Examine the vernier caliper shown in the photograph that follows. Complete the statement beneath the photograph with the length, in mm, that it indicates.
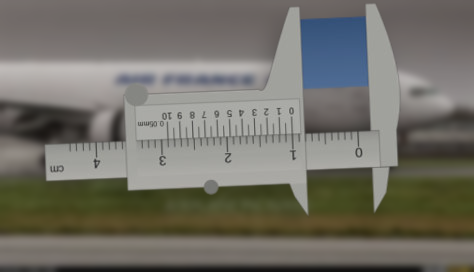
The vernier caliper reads 10.0 mm
